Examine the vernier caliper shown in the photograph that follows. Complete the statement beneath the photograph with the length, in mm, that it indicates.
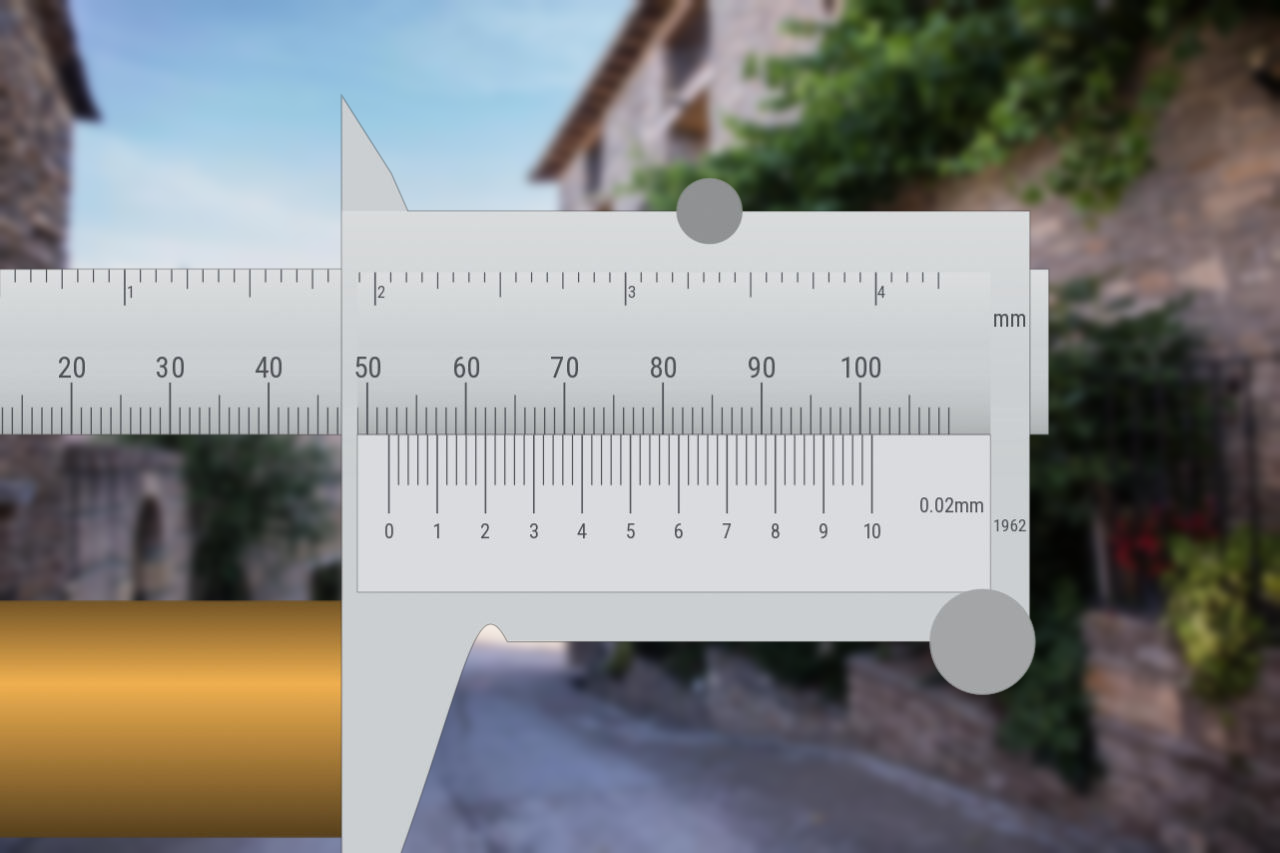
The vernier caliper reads 52.2 mm
